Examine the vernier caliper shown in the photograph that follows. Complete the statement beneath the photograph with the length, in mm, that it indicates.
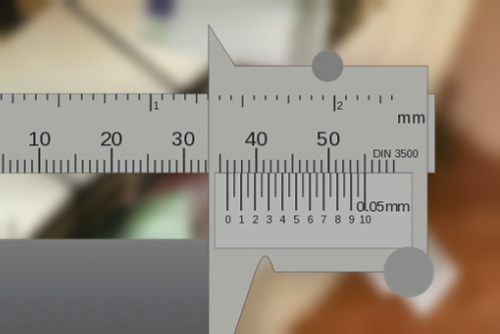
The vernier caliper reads 36.0 mm
